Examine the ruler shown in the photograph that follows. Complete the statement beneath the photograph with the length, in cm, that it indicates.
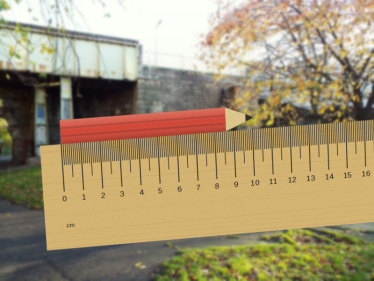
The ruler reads 10 cm
